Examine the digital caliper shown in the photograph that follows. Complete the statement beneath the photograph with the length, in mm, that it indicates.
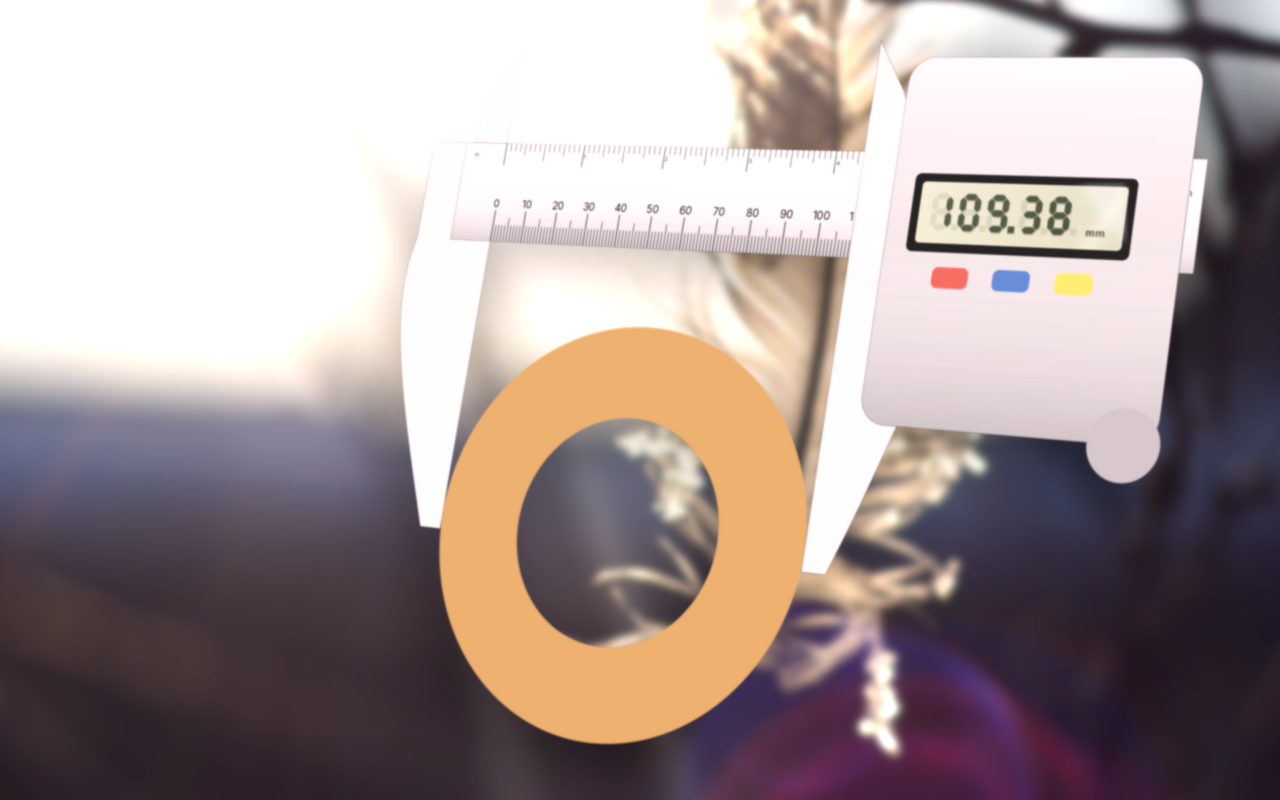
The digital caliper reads 109.38 mm
